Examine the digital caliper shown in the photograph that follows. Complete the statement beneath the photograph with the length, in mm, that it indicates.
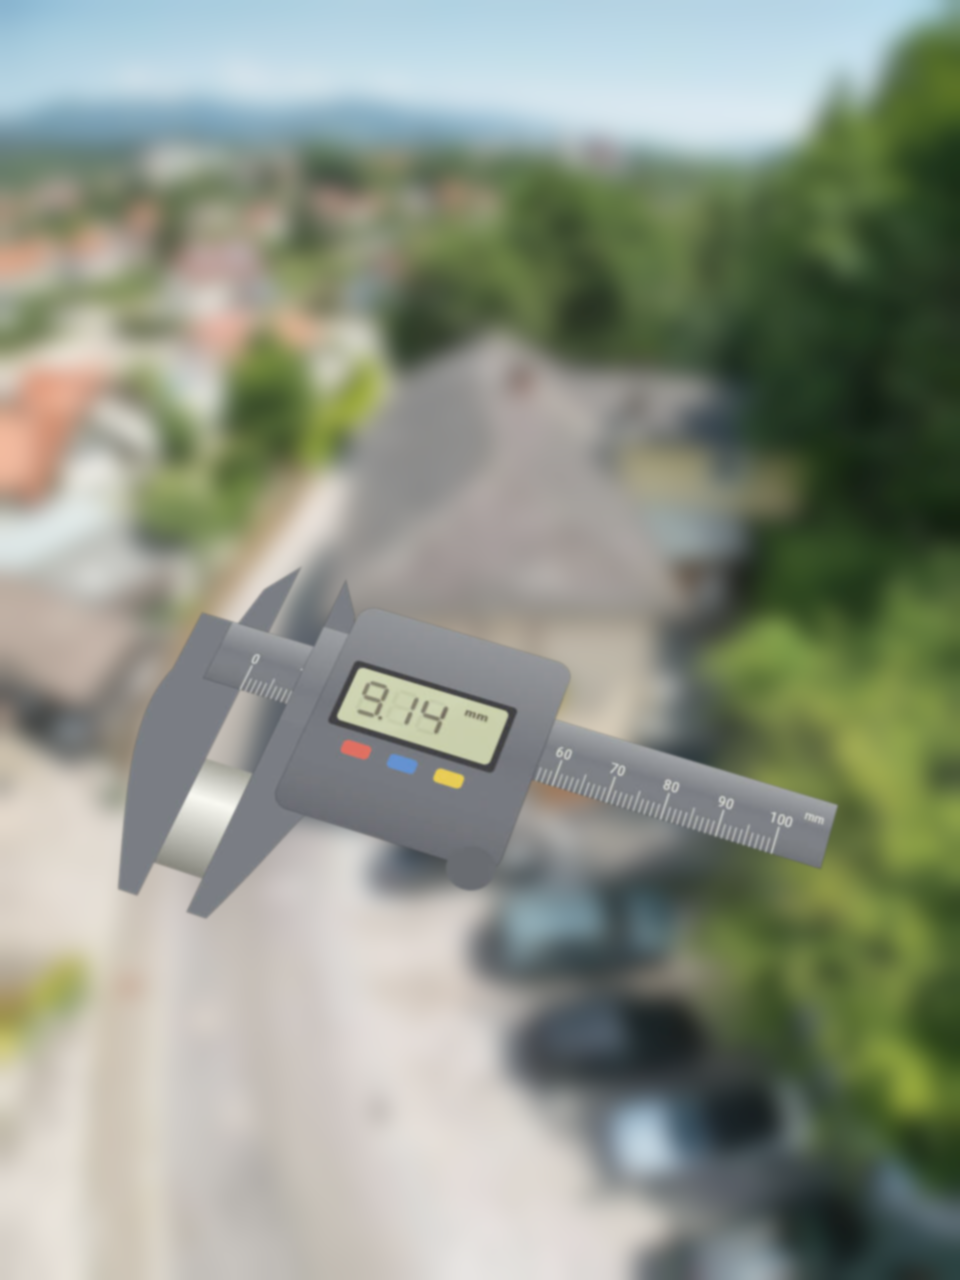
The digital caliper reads 9.14 mm
